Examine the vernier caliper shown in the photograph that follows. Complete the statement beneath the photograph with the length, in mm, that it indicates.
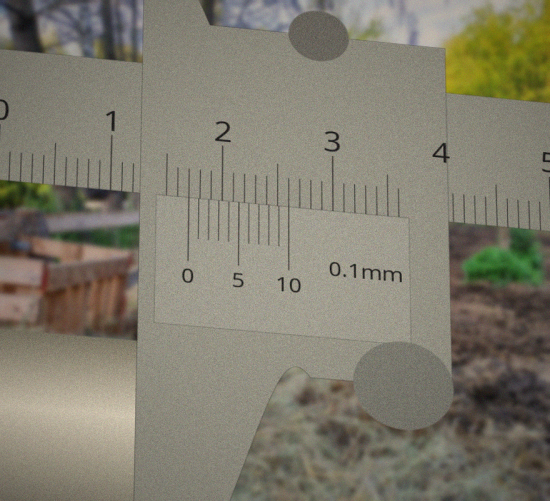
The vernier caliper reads 17.0 mm
